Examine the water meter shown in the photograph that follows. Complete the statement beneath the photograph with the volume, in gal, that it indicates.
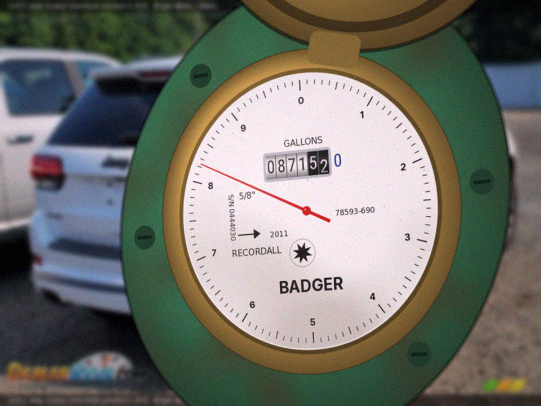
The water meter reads 871518.2 gal
